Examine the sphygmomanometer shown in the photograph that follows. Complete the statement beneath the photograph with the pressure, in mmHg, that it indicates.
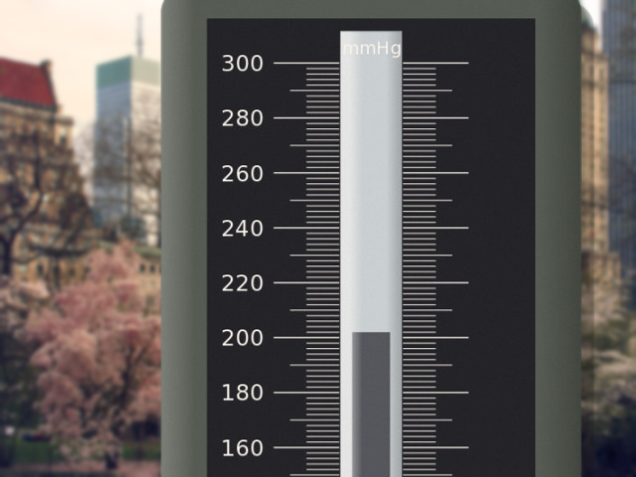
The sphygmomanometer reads 202 mmHg
